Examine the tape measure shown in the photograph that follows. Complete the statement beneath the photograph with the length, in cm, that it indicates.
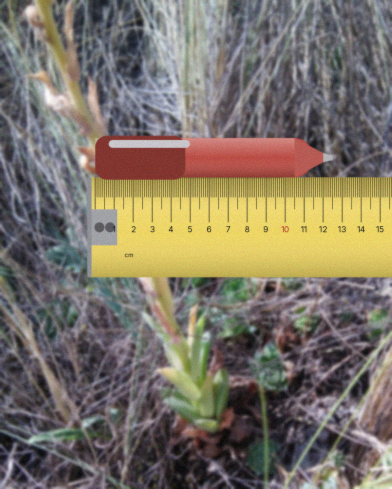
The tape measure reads 12.5 cm
